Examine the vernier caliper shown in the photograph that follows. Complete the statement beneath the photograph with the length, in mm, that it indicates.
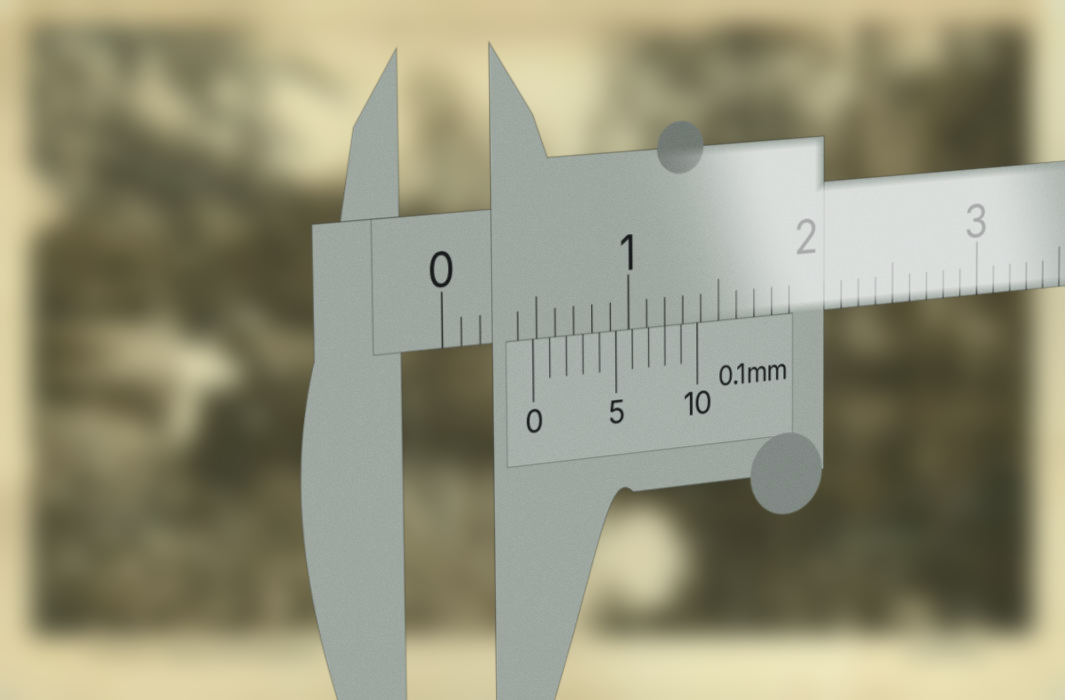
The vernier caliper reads 4.8 mm
